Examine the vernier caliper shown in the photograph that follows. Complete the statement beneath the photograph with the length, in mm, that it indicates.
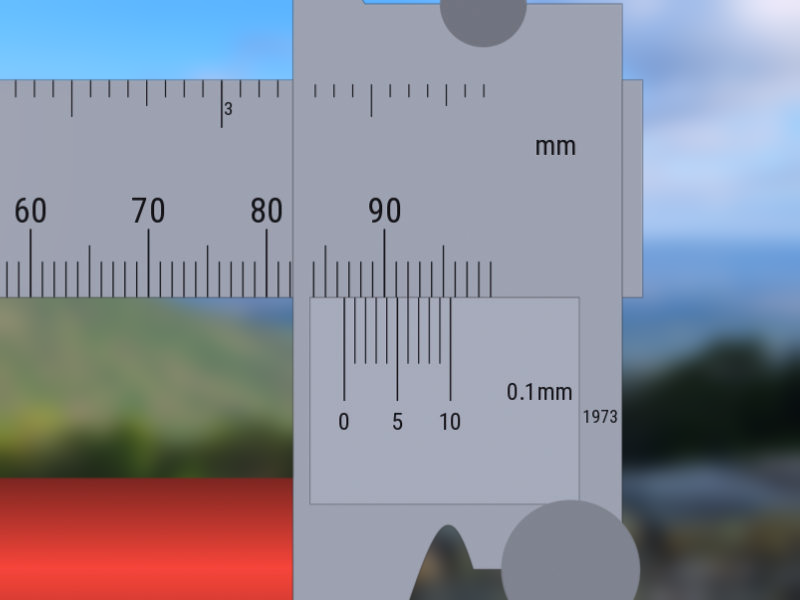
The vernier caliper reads 86.6 mm
